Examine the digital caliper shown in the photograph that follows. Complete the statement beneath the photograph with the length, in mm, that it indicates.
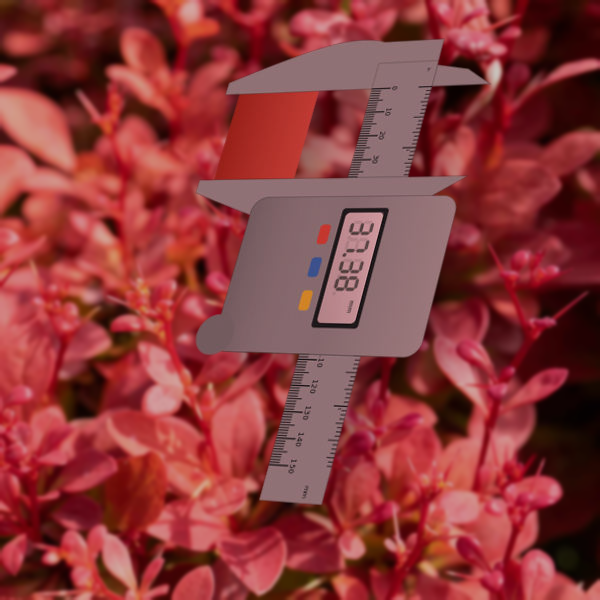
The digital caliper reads 37.38 mm
